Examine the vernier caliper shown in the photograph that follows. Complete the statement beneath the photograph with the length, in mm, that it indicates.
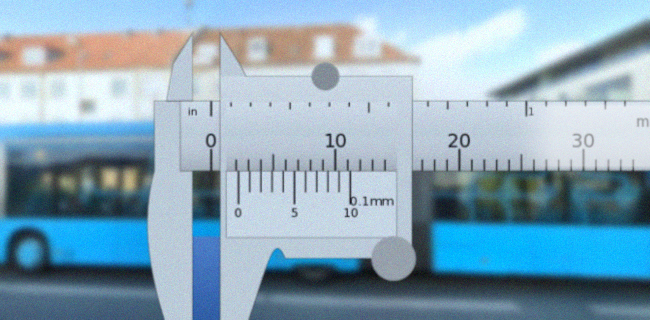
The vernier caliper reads 2.2 mm
